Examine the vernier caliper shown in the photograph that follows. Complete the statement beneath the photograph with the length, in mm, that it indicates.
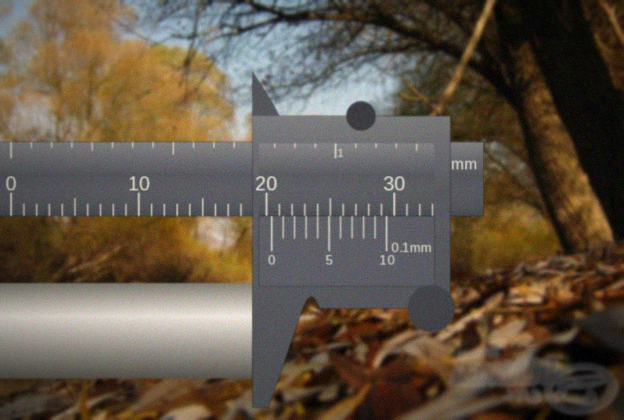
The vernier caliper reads 20.4 mm
